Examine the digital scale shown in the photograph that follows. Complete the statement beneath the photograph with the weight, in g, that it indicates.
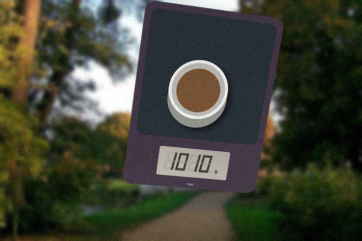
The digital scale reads 1010 g
